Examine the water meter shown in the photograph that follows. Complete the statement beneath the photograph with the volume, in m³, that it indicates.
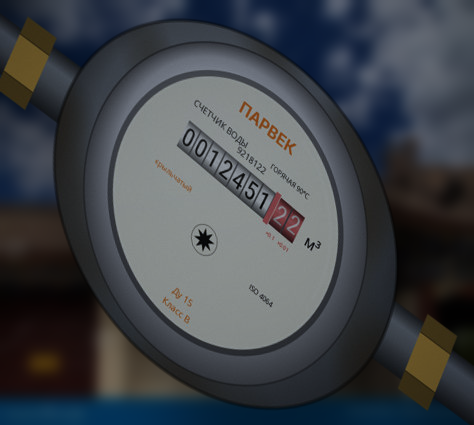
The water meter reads 12451.22 m³
